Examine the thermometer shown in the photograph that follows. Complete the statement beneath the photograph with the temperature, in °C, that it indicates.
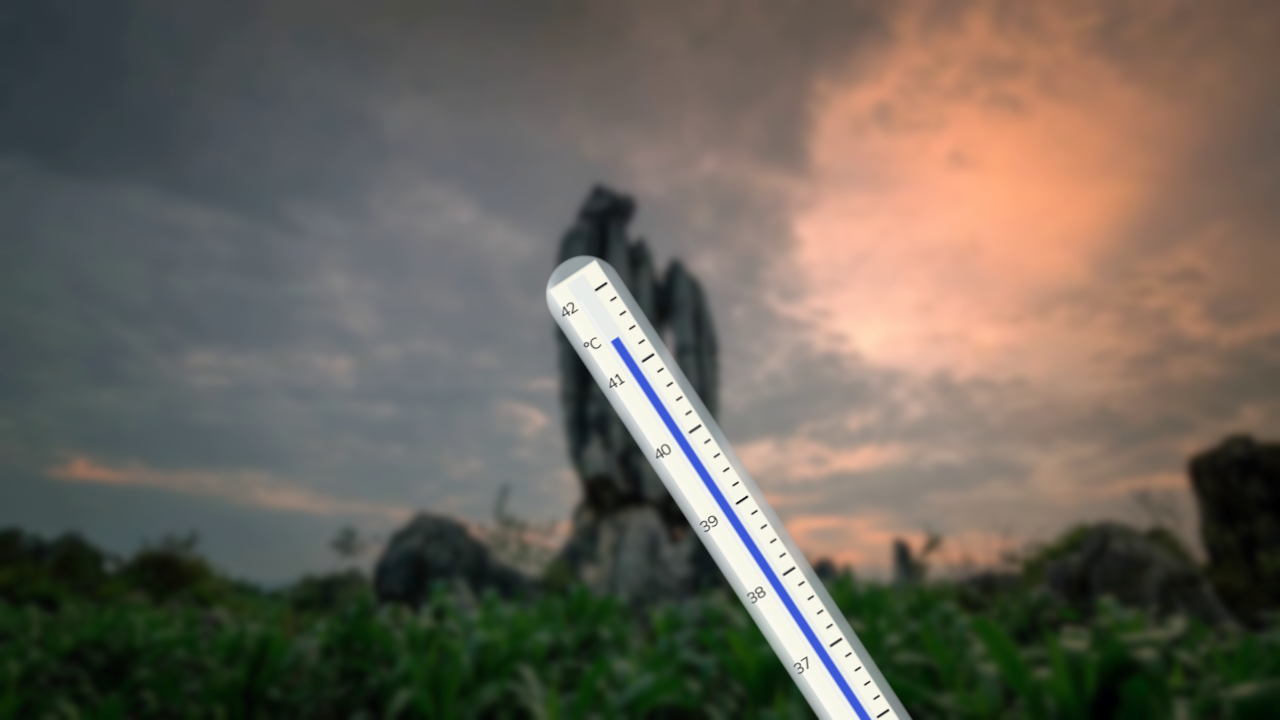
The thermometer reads 41.4 °C
